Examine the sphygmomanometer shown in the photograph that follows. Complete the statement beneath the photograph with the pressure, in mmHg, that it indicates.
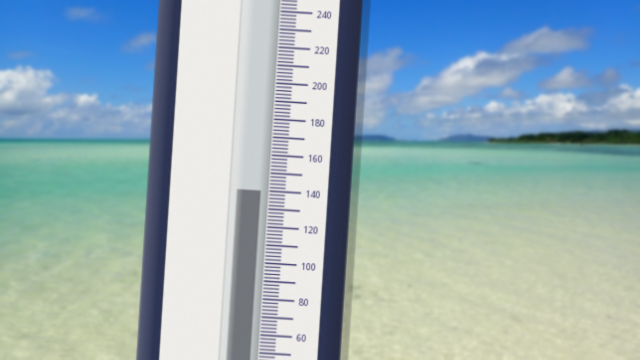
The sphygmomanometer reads 140 mmHg
